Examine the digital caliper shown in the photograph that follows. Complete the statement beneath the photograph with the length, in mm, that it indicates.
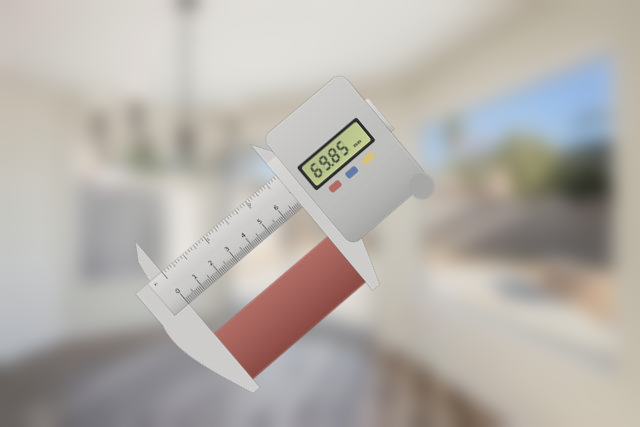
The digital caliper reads 69.85 mm
